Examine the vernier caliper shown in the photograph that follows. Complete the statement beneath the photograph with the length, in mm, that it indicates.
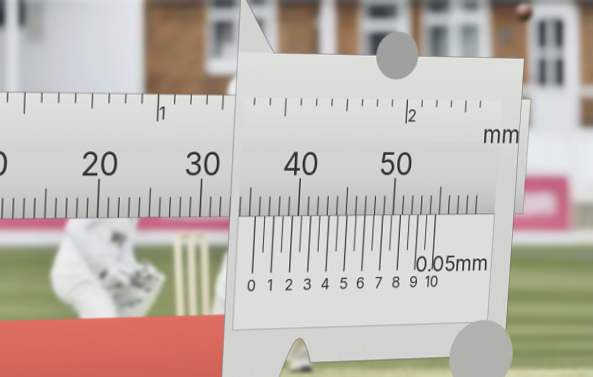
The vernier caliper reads 35.6 mm
